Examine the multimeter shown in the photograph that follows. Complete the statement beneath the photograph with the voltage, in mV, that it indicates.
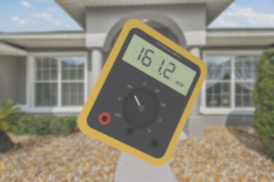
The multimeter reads 161.2 mV
